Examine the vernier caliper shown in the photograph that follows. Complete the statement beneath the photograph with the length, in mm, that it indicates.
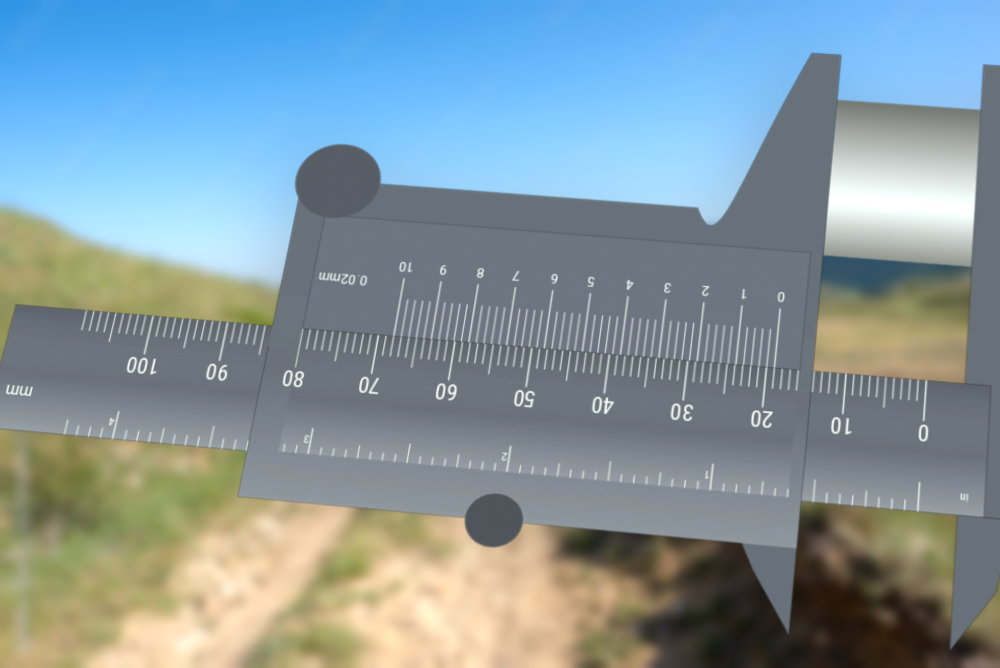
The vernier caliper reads 19.0 mm
